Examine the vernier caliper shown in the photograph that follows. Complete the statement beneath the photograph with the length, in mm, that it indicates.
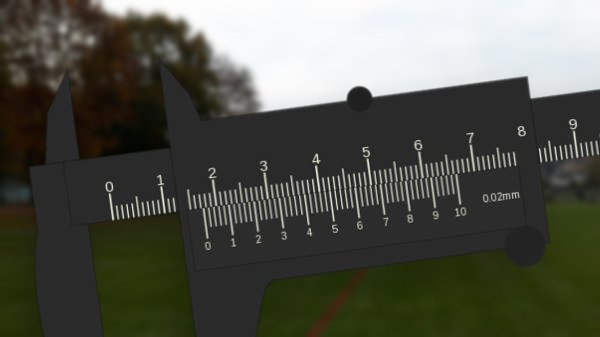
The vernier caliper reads 17.5 mm
